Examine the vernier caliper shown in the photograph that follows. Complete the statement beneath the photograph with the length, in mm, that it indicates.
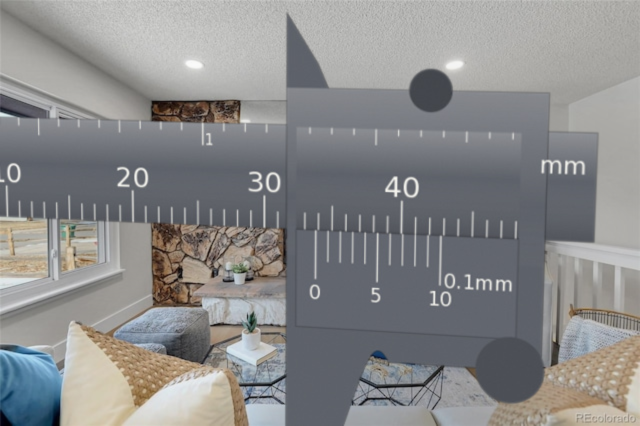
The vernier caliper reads 33.8 mm
